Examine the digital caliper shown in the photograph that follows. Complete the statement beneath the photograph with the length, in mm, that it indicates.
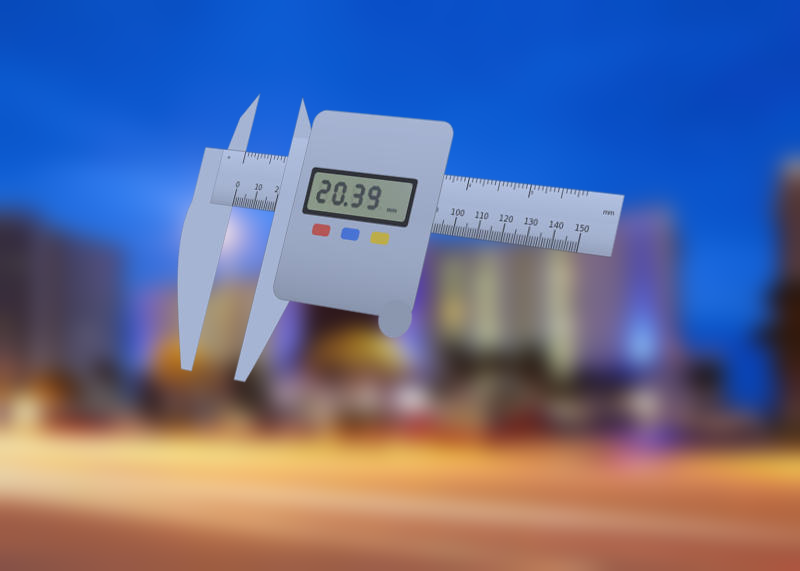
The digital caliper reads 20.39 mm
